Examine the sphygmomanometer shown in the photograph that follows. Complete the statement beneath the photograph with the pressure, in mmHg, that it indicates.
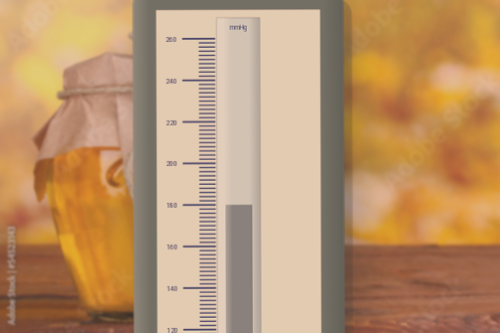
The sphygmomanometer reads 180 mmHg
